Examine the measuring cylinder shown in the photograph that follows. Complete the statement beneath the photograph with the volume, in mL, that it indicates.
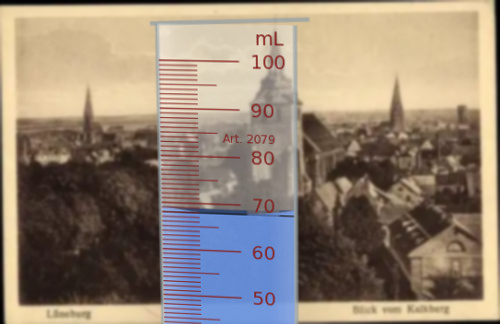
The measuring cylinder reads 68 mL
